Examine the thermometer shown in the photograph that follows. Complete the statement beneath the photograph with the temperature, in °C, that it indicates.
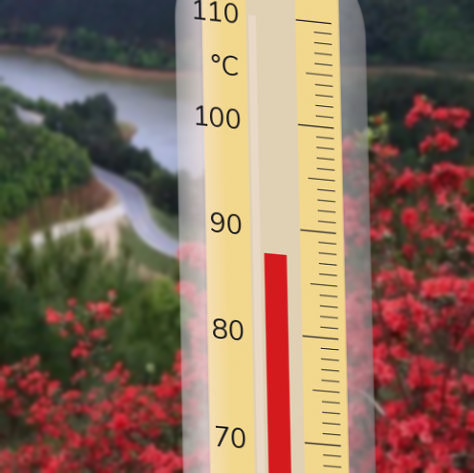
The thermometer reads 87.5 °C
